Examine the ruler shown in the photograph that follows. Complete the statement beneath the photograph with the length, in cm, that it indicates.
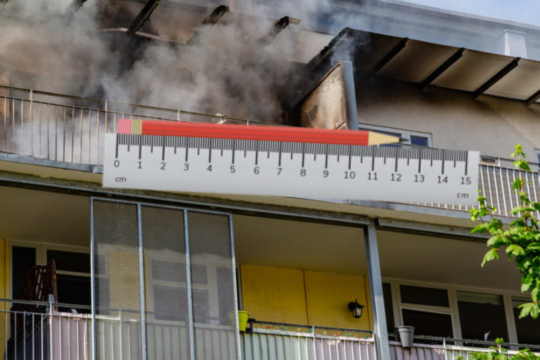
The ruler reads 12.5 cm
